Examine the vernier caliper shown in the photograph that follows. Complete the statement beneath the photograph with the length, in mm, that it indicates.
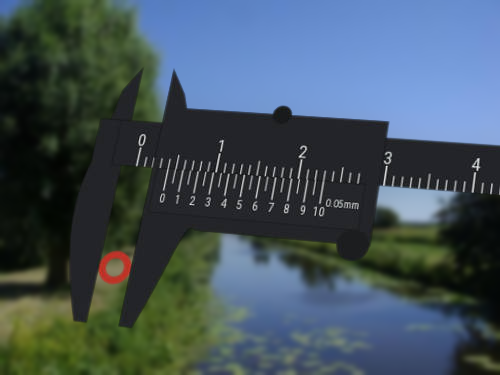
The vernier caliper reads 4.0 mm
